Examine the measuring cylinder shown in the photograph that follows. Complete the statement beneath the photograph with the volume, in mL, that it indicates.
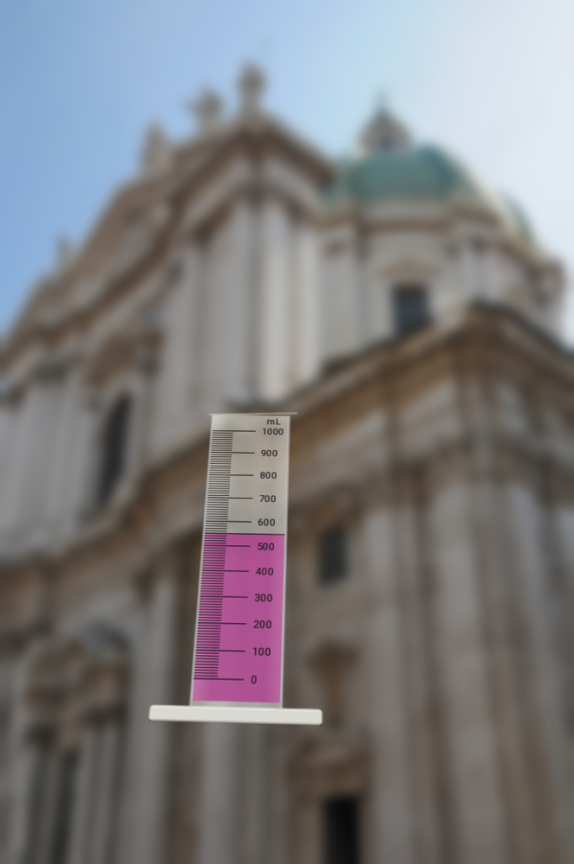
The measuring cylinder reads 550 mL
